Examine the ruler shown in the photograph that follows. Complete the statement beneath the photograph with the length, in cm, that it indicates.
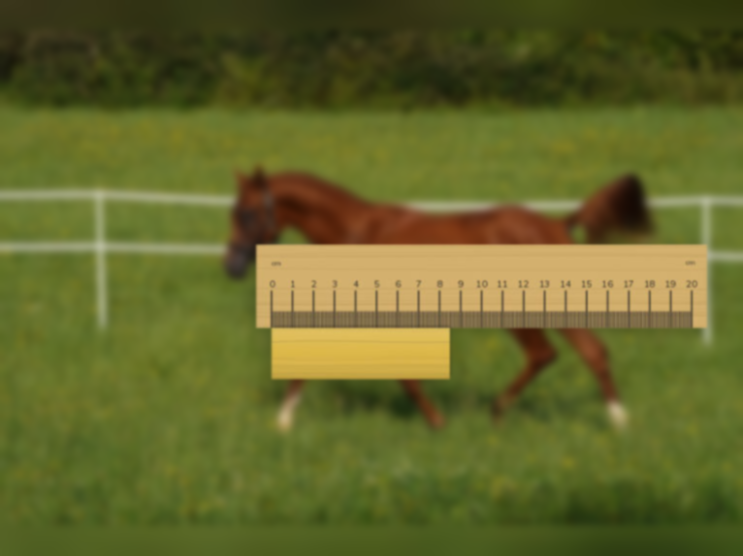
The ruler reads 8.5 cm
